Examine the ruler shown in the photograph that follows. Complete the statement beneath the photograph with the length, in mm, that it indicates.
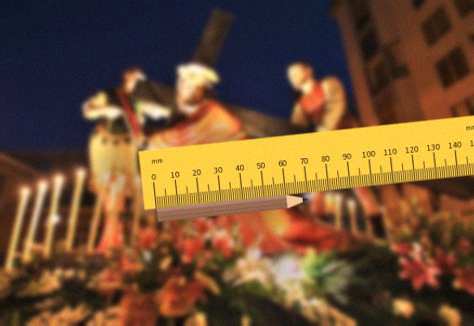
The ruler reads 70 mm
